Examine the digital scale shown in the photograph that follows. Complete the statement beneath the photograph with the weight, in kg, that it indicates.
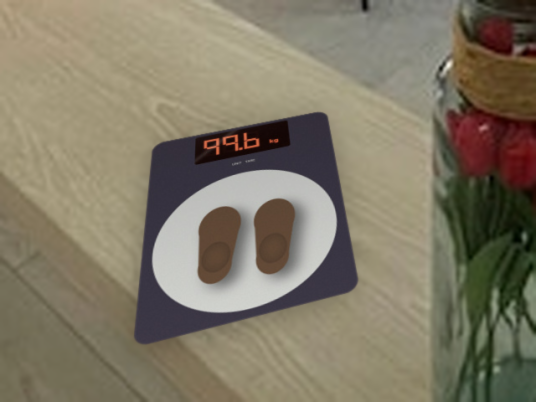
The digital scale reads 99.6 kg
